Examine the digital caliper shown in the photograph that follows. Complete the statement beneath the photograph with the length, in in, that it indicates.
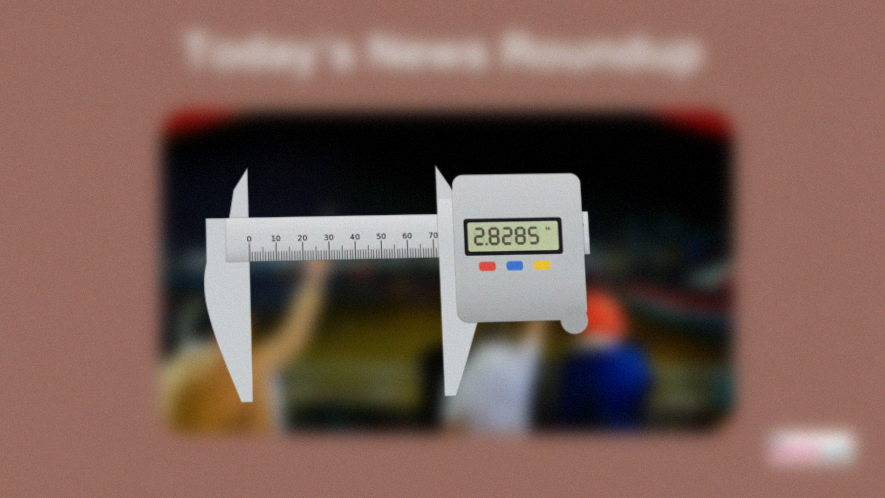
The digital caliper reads 2.8285 in
